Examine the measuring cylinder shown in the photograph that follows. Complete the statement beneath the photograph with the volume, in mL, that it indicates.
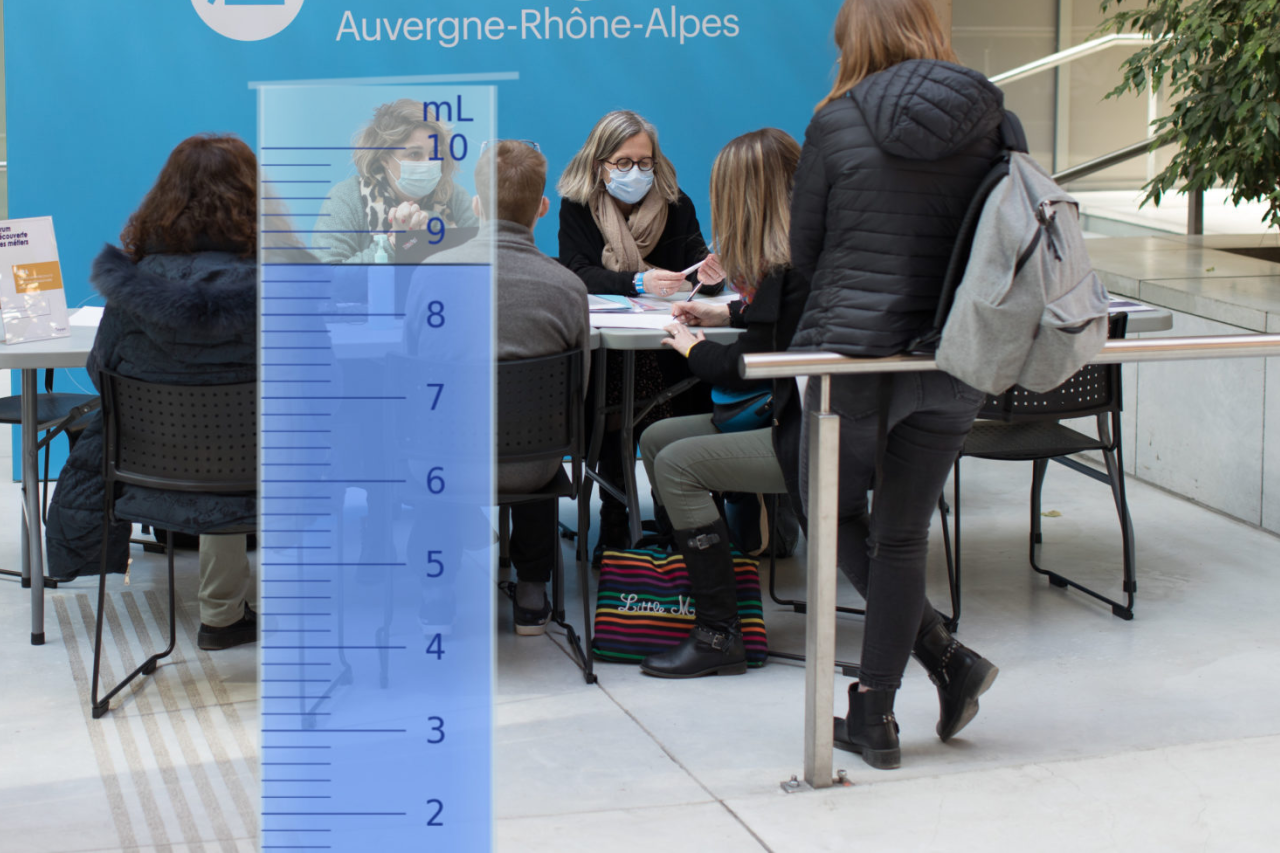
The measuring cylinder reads 8.6 mL
